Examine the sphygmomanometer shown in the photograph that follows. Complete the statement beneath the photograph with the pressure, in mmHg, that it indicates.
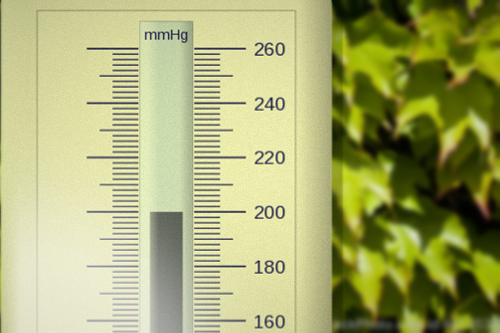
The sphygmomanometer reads 200 mmHg
